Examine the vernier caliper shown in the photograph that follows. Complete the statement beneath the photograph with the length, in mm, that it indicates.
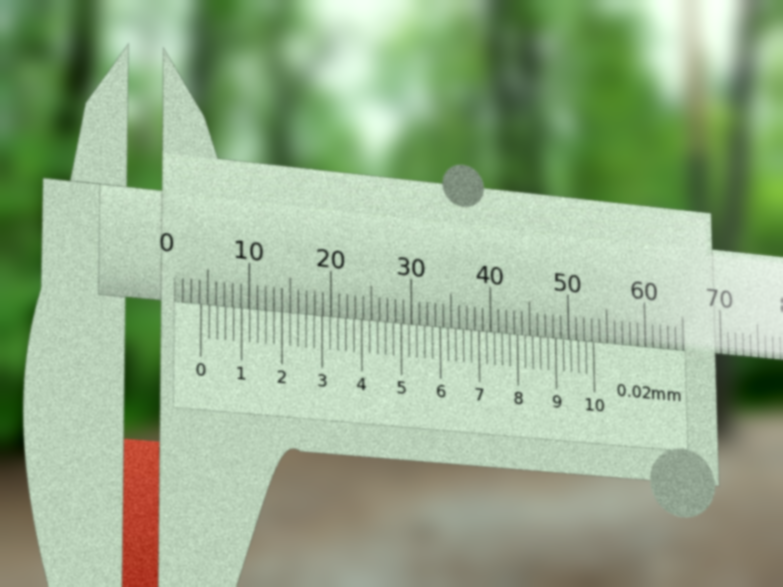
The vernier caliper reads 4.2 mm
